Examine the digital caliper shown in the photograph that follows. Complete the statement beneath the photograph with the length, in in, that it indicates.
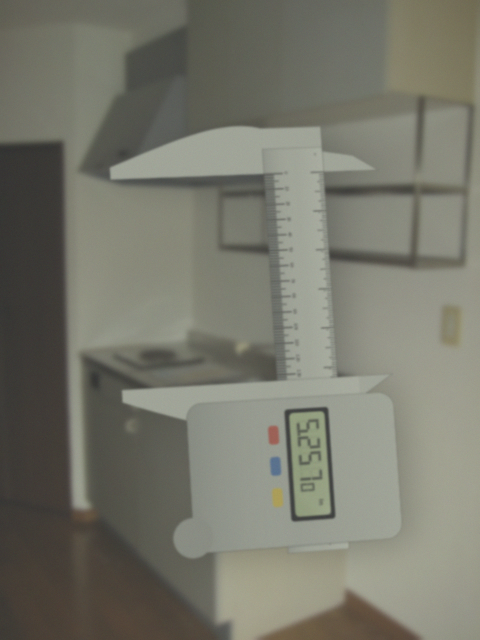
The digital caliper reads 5.2570 in
